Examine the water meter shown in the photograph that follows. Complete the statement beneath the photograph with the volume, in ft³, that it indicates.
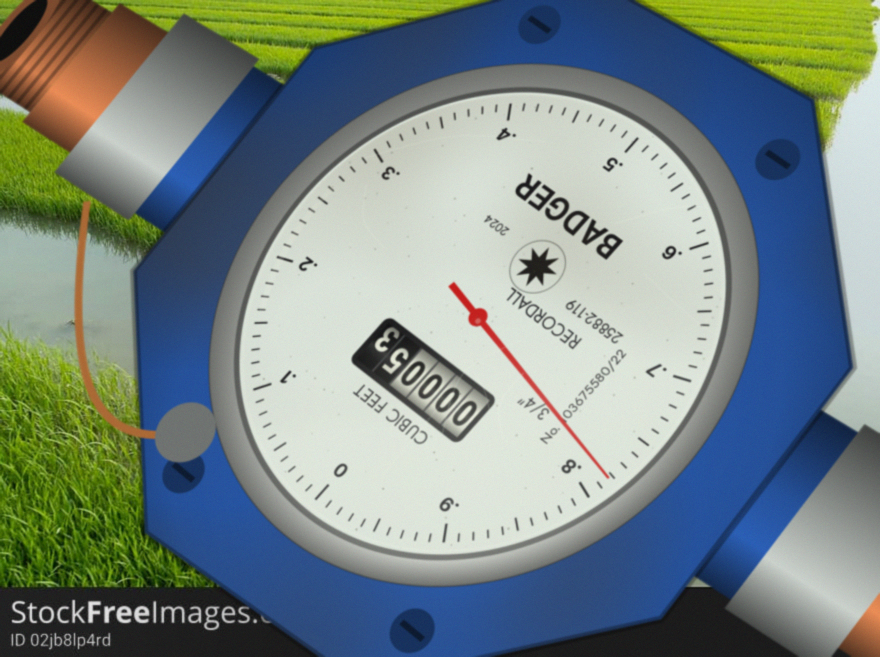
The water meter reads 52.78 ft³
